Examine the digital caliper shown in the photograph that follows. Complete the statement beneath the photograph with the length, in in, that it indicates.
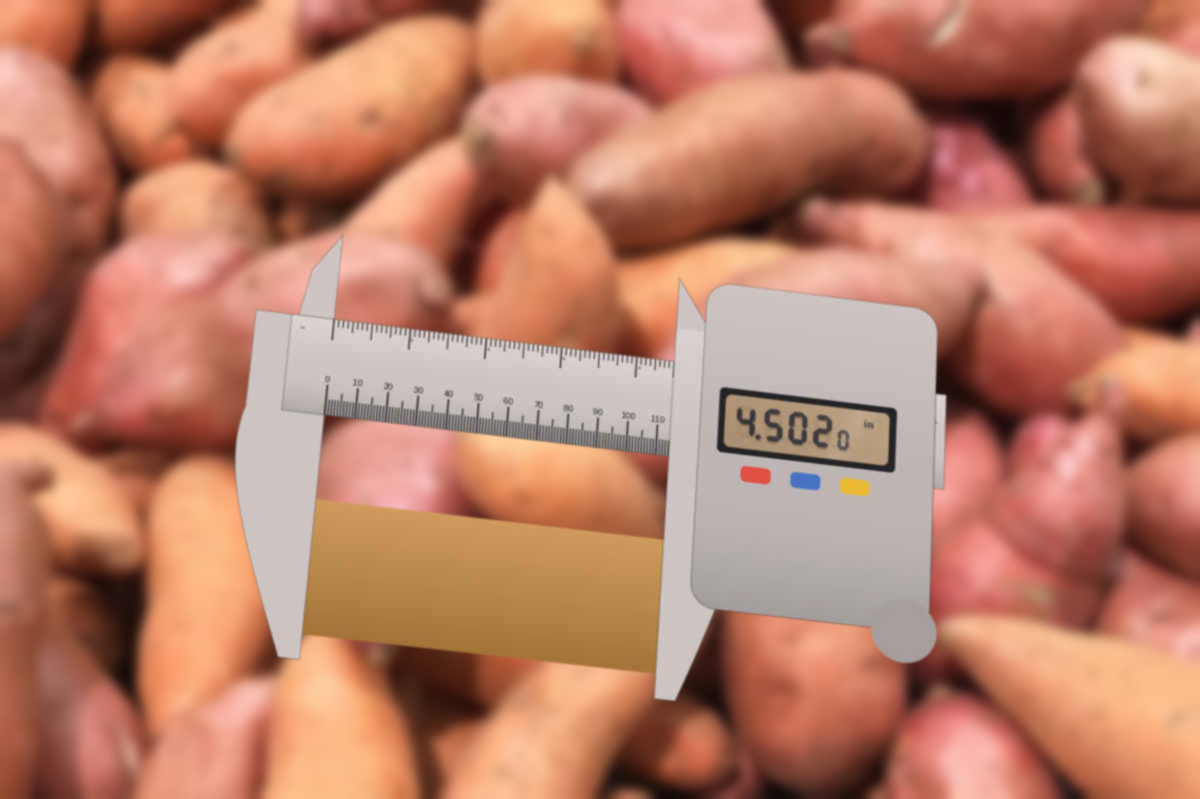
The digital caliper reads 4.5020 in
